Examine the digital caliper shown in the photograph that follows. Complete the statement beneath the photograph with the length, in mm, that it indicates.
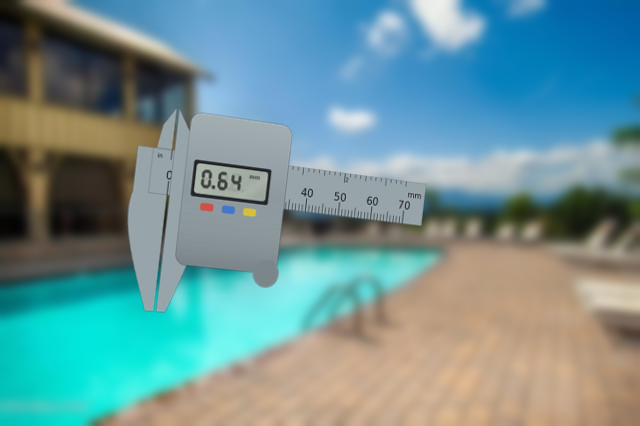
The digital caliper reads 0.64 mm
